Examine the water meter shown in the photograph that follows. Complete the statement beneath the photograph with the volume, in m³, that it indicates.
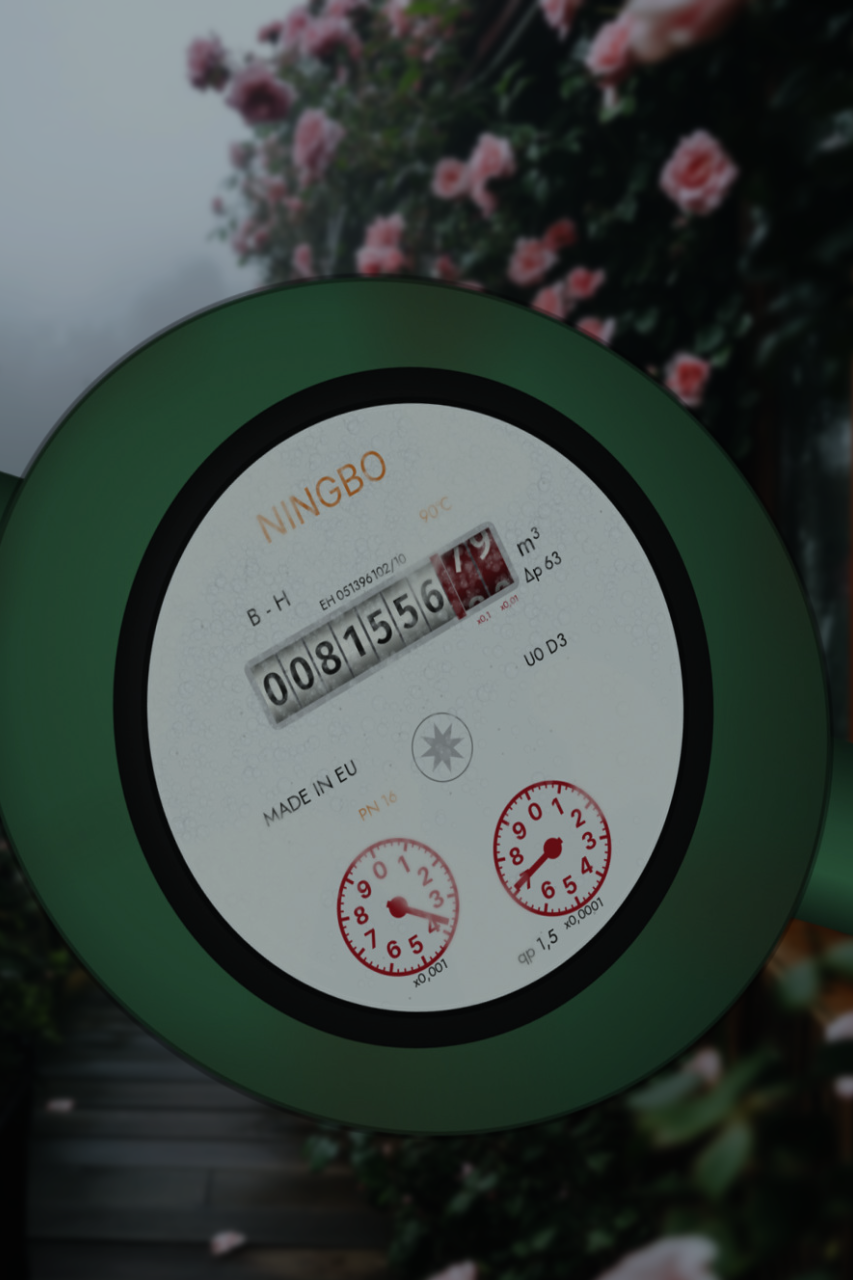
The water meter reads 81556.7937 m³
